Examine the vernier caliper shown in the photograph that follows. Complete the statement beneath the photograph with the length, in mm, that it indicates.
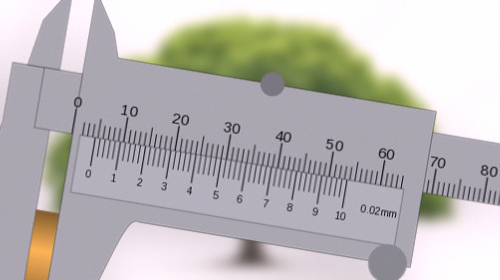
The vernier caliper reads 4.5 mm
